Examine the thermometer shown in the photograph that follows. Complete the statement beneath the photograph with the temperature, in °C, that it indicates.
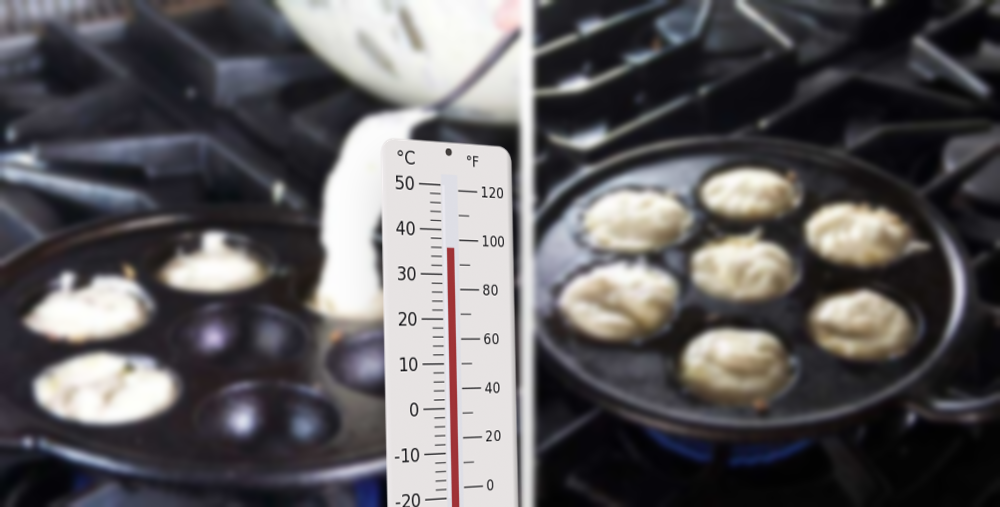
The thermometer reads 36 °C
